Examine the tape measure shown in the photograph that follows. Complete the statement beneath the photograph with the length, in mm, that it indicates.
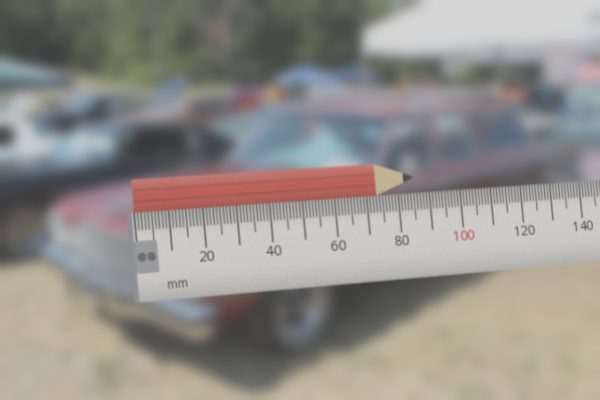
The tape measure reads 85 mm
